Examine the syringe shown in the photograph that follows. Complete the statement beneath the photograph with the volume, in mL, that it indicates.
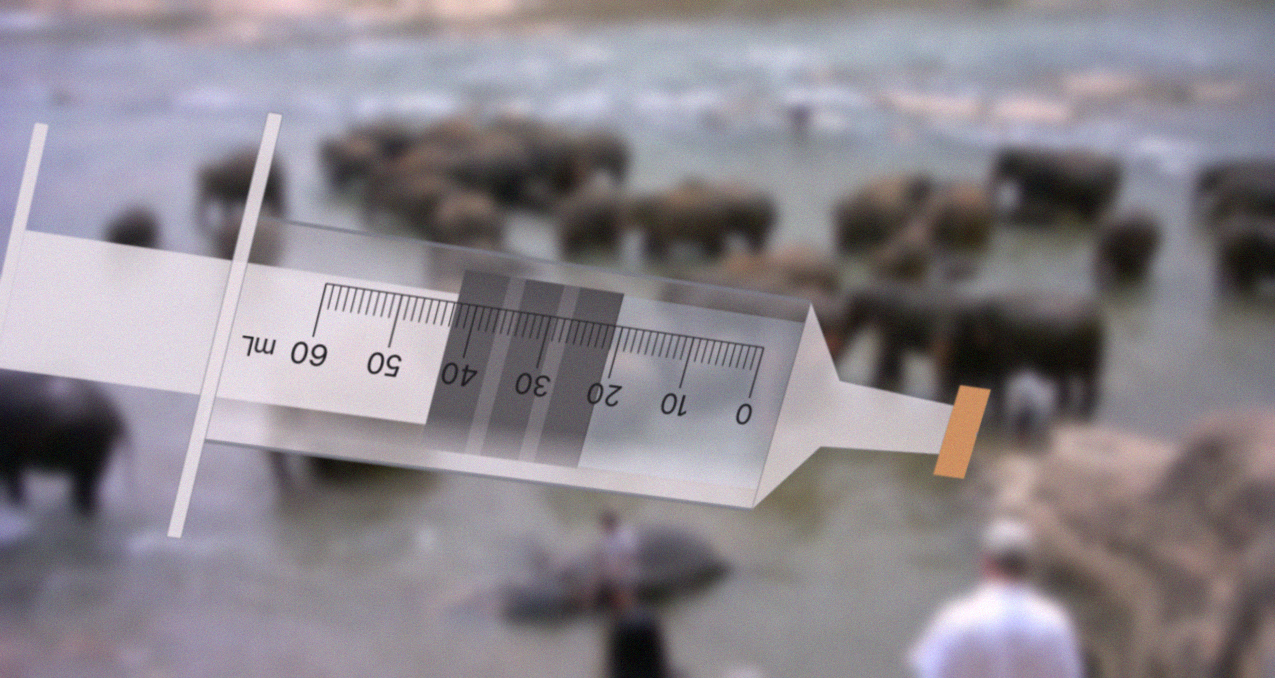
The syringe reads 21 mL
